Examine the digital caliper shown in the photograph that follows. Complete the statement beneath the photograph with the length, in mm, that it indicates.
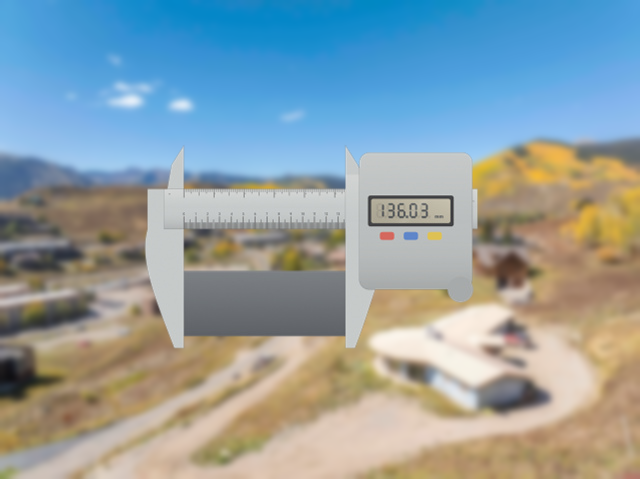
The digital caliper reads 136.03 mm
